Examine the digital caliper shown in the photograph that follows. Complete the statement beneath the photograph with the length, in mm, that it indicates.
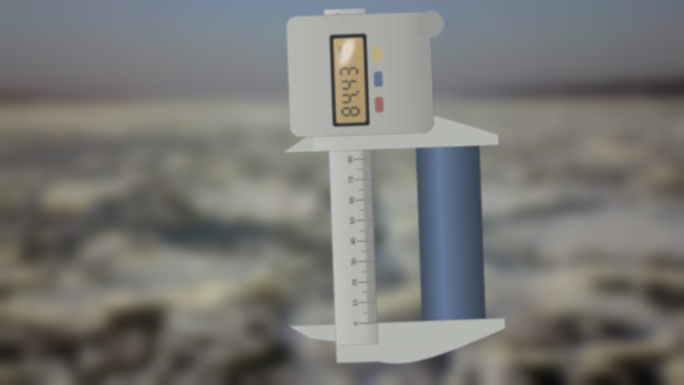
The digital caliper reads 84.43 mm
